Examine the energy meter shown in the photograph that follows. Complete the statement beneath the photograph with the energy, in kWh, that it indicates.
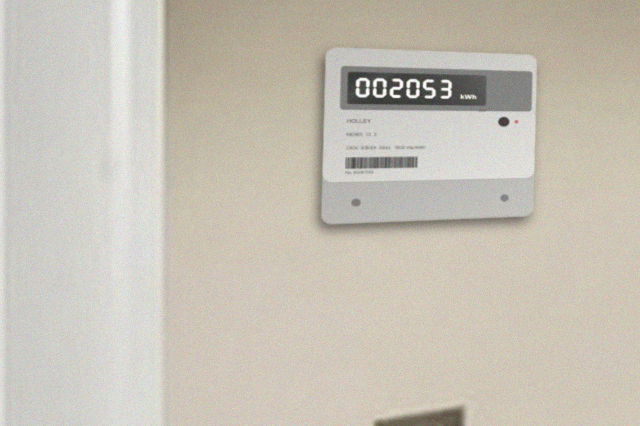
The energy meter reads 2053 kWh
